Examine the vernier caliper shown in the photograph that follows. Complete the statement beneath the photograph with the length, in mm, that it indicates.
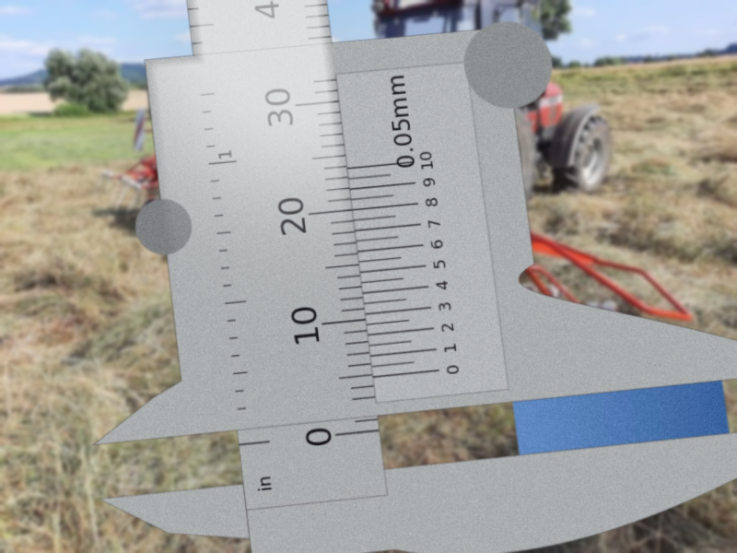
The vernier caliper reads 4.8 mm
